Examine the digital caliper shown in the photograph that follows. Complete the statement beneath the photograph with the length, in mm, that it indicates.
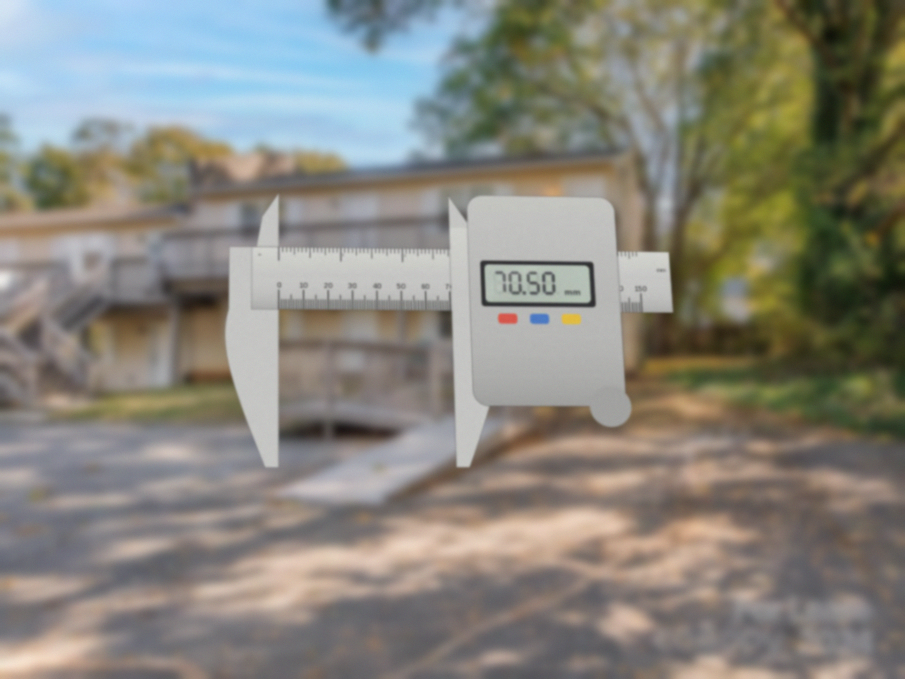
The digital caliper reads 70.50 mm
